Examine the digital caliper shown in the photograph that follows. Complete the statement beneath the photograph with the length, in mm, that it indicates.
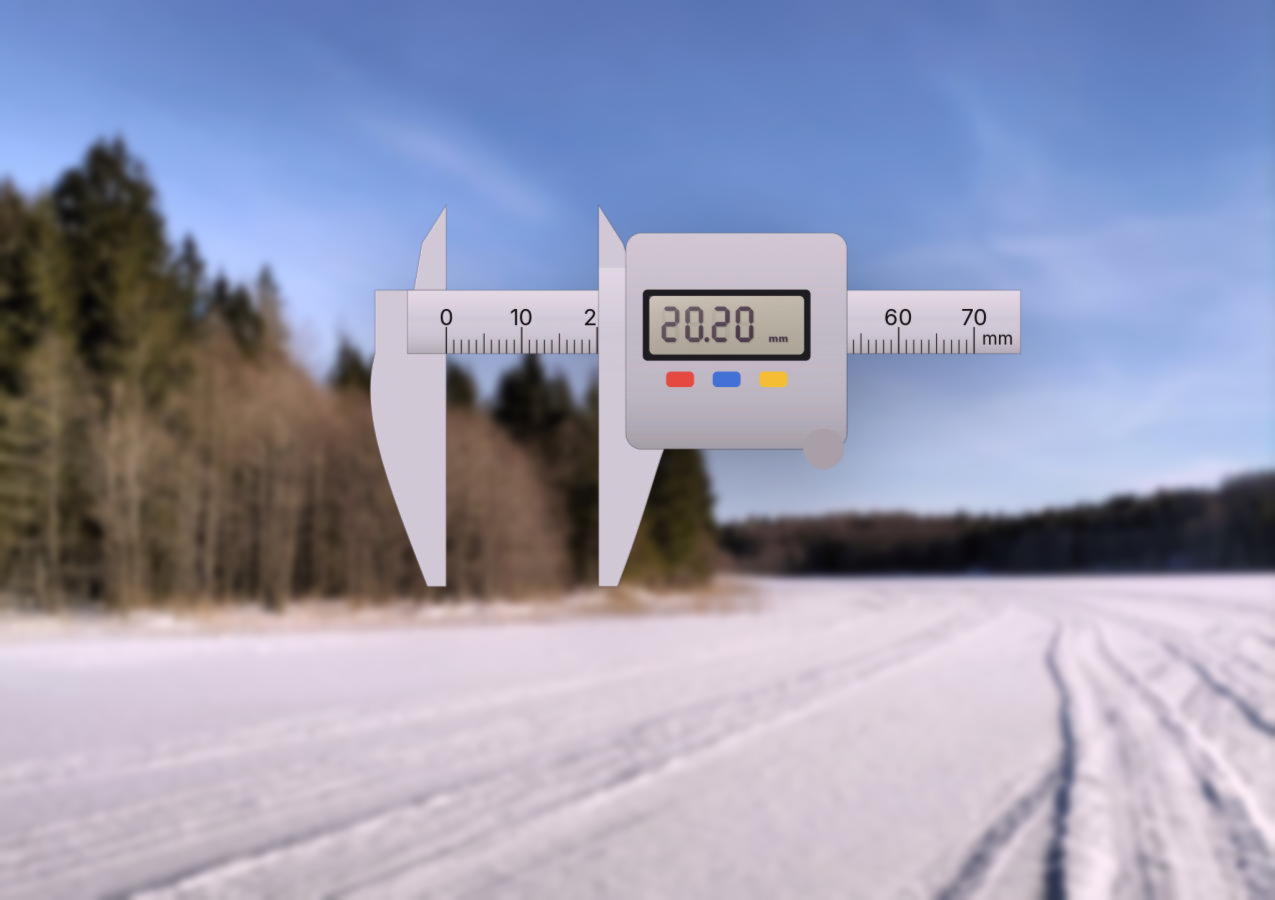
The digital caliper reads 20.20 mm
